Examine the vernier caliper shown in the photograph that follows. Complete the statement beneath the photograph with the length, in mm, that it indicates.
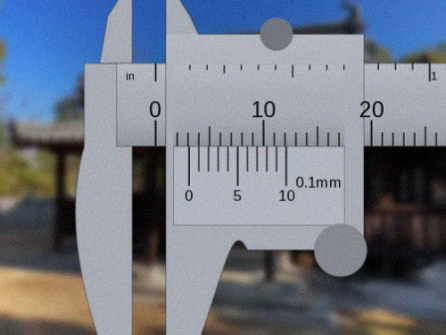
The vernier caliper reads 3.1 mm
